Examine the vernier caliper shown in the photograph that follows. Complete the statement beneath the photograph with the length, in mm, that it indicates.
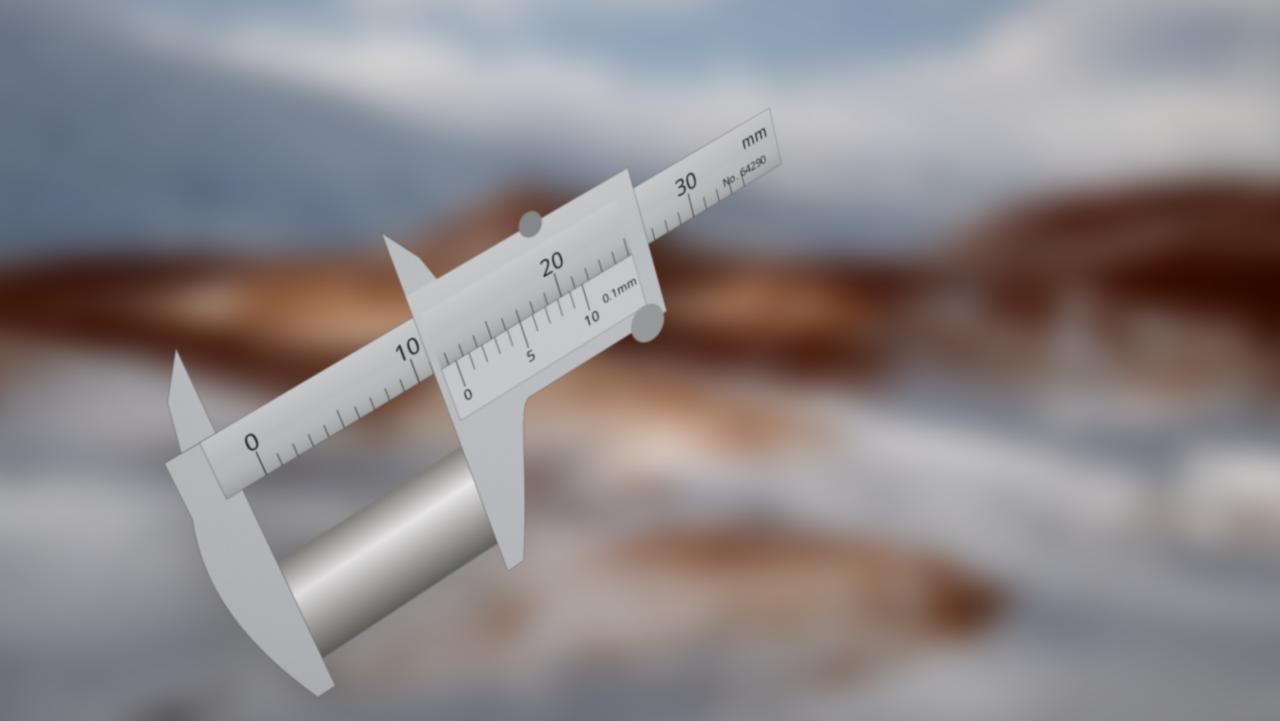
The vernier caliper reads 12.5 mm
